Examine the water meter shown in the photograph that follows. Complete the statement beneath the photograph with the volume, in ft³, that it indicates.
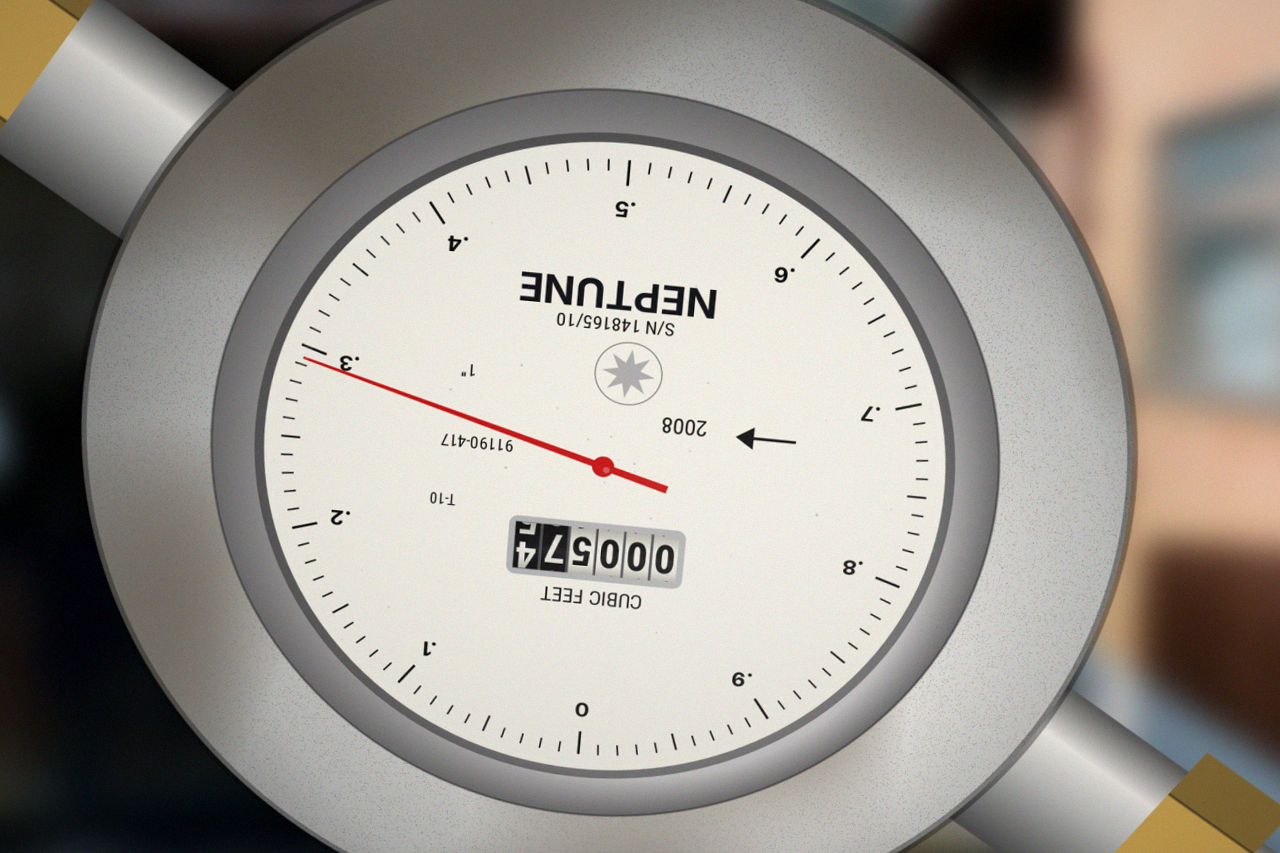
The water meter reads 574.29 ft³
